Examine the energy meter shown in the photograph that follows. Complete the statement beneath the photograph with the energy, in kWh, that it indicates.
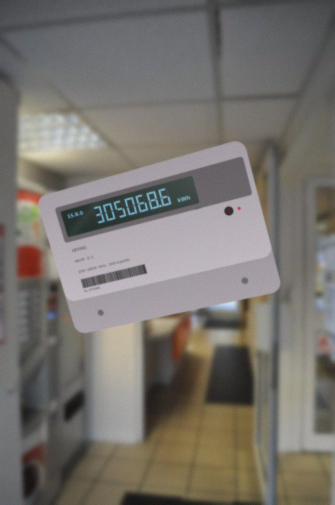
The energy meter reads 305068.6 kWh
